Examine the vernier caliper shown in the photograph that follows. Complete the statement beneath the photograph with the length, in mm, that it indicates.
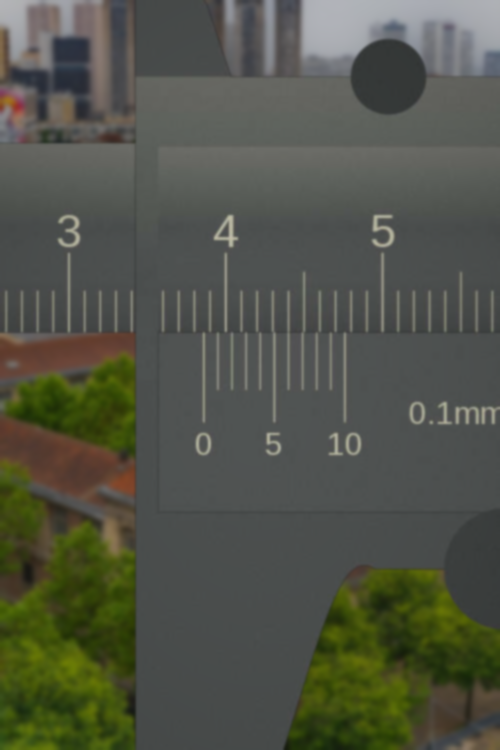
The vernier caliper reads 38.6 mm
